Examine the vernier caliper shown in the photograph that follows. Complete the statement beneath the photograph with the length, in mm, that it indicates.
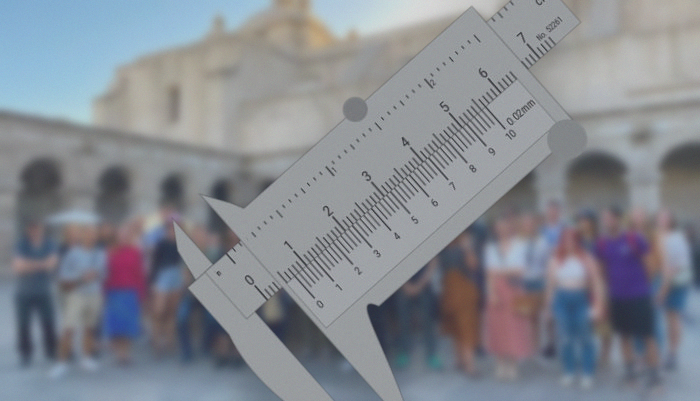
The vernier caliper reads 7.0 mm
